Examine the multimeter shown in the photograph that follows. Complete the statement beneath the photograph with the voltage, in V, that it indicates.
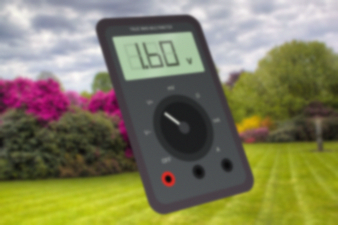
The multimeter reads 1.60 V
